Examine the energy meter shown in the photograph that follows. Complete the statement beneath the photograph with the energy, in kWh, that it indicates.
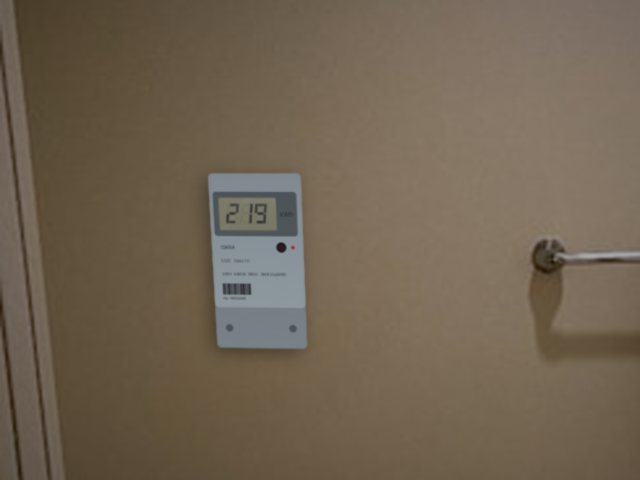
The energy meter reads 219 kWh
